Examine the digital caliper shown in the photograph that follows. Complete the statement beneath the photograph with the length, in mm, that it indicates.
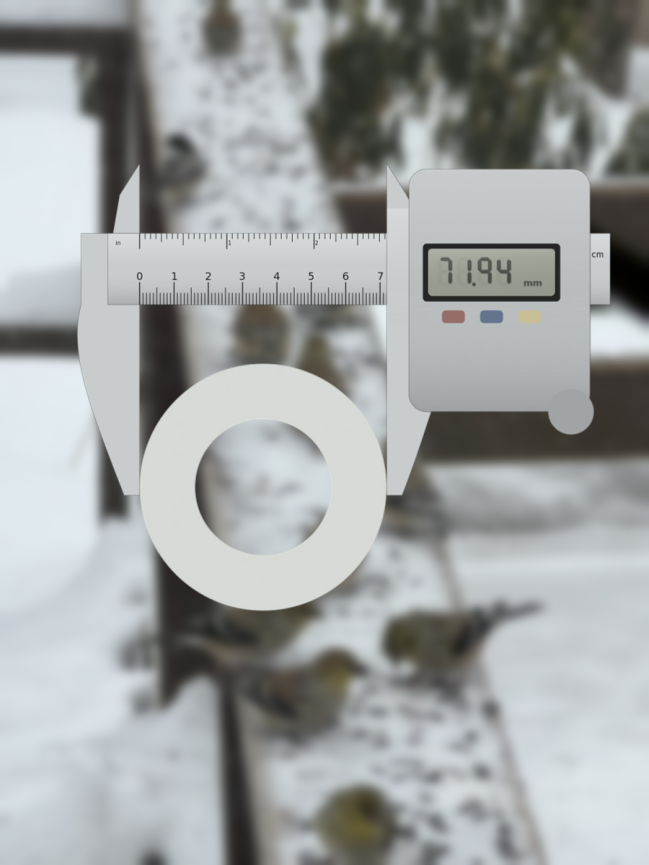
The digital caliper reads 71.94 mm
